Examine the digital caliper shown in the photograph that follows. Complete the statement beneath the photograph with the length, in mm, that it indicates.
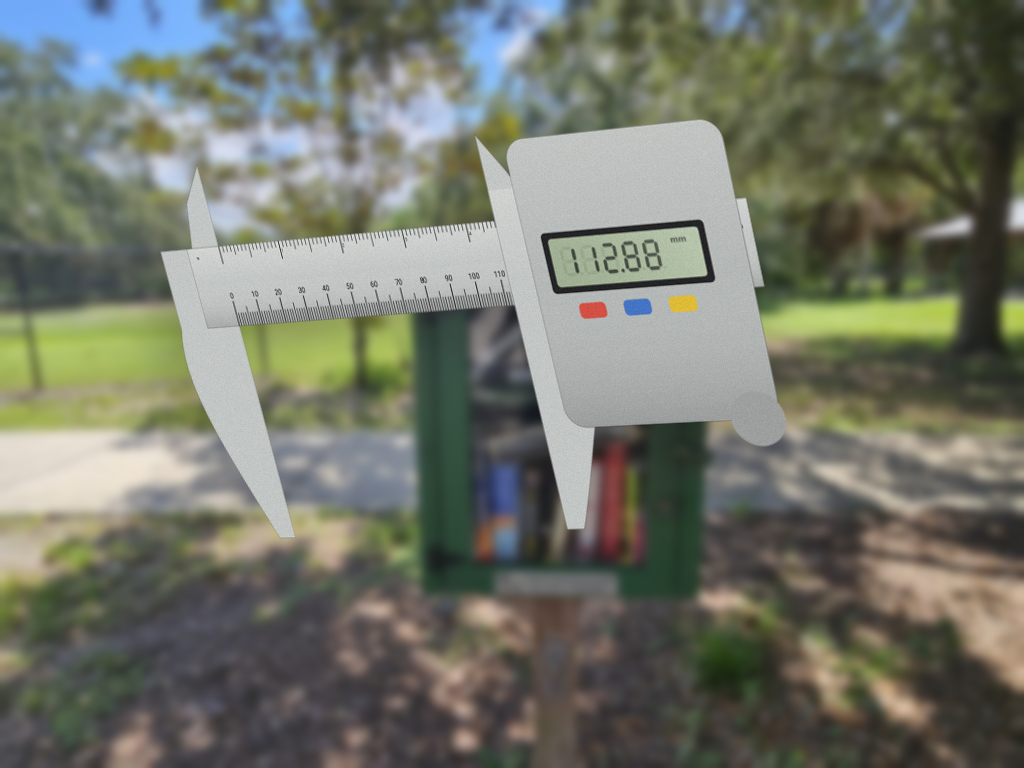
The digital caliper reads 112.88 mm
